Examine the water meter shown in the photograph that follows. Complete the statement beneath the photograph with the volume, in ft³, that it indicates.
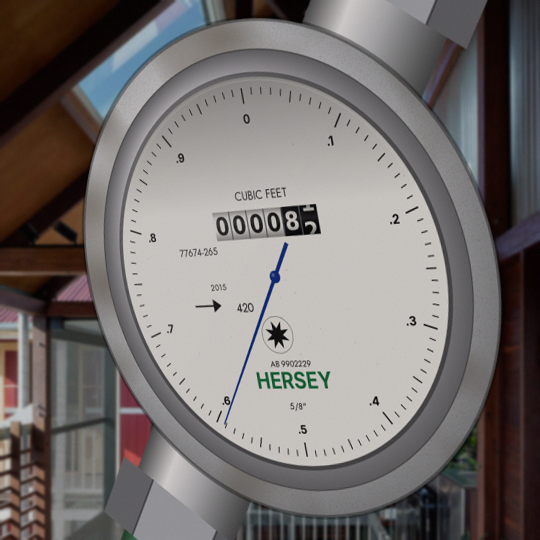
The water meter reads 81.59 ft³
